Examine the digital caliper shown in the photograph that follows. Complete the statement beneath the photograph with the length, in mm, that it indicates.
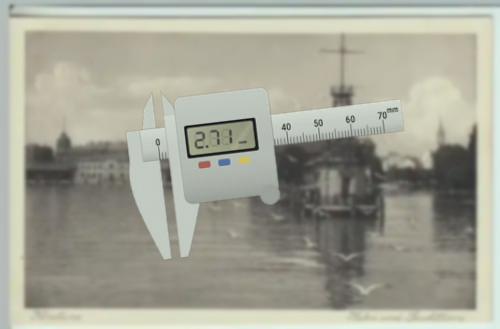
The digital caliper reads 2.71 mm
